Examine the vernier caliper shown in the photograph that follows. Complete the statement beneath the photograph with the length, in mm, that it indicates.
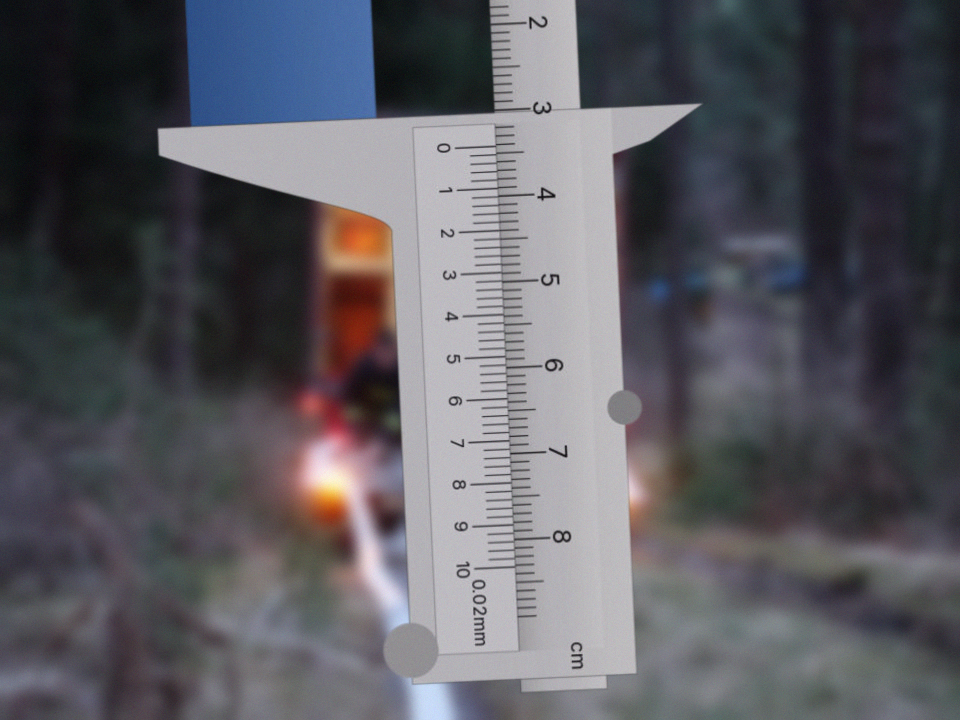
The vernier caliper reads 34.2 mm
